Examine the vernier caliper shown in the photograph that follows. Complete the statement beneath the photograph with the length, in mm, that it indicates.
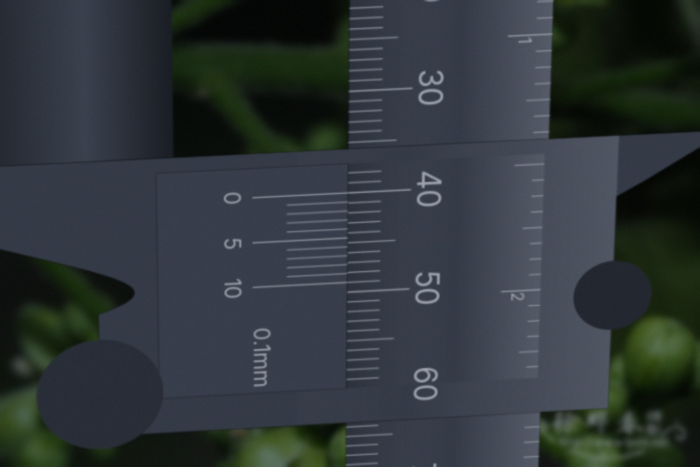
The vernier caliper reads 40.0 mm
